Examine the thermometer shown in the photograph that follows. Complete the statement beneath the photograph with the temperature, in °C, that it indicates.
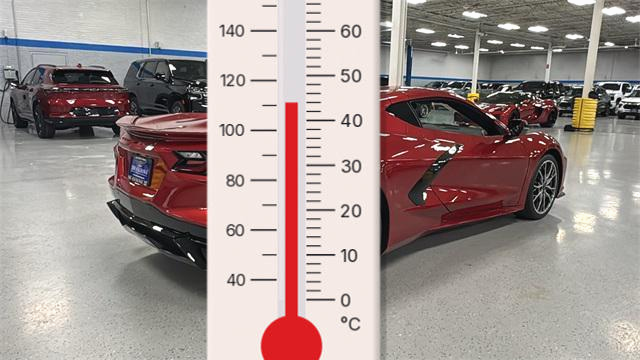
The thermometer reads 44 °C
